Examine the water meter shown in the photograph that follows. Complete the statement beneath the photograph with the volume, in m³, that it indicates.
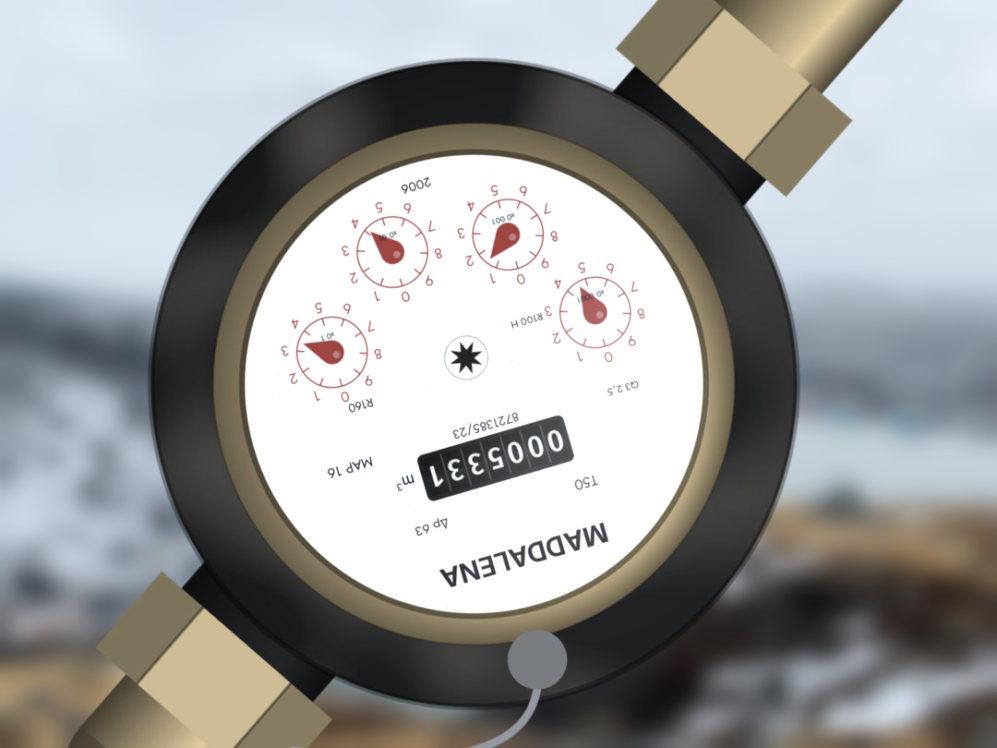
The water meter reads 5331.3414 m³
